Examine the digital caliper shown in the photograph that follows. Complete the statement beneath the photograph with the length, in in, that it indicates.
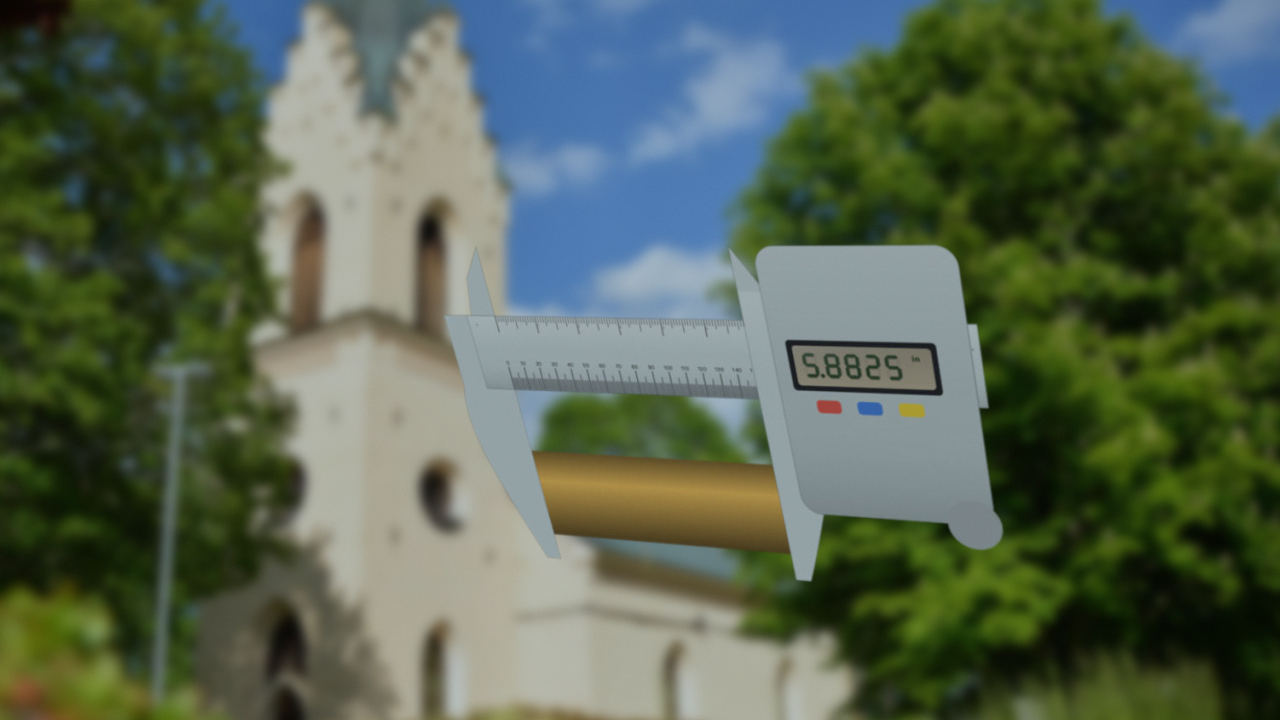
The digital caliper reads 5.8825 in
